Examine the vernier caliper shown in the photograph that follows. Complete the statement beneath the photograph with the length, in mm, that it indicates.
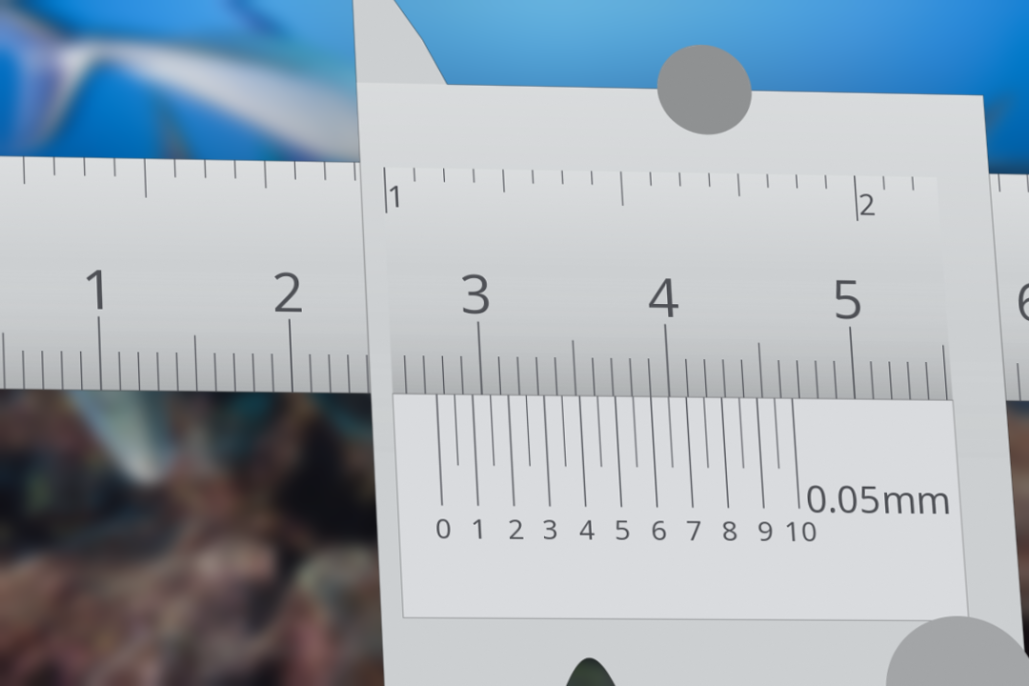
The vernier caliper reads 27.6 mm
